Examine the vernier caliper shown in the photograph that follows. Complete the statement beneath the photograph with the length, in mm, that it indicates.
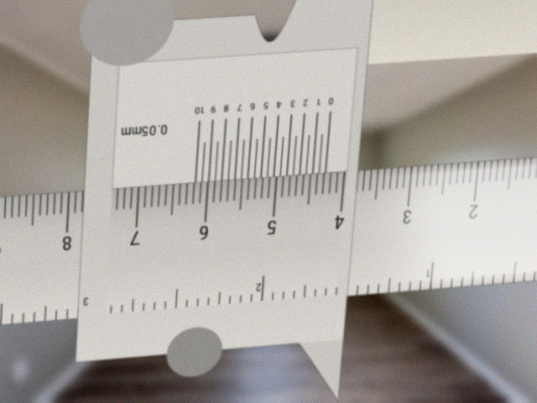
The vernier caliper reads 42.8 mm
